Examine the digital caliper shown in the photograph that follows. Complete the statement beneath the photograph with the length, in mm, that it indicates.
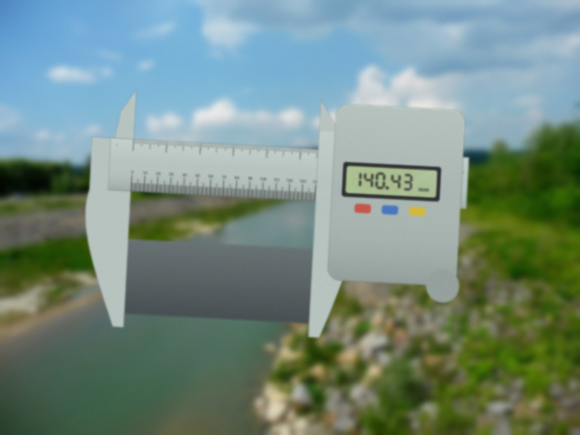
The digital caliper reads 140.43 mm
